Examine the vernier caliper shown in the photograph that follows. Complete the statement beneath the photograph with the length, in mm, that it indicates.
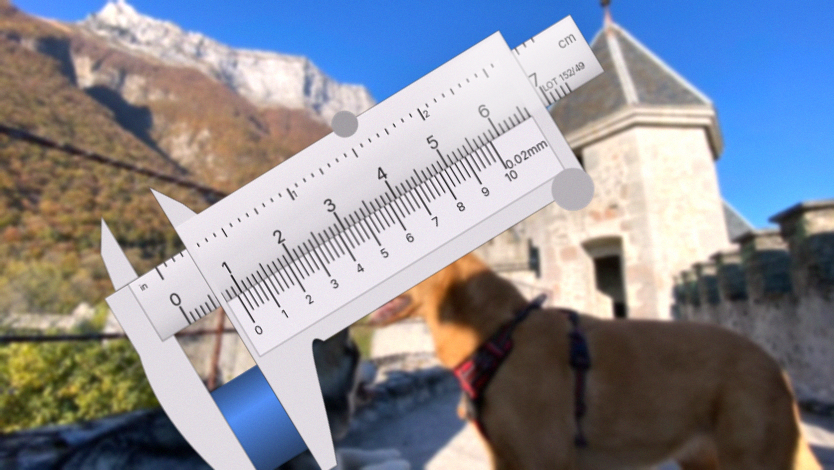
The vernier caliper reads 9.2 mm
